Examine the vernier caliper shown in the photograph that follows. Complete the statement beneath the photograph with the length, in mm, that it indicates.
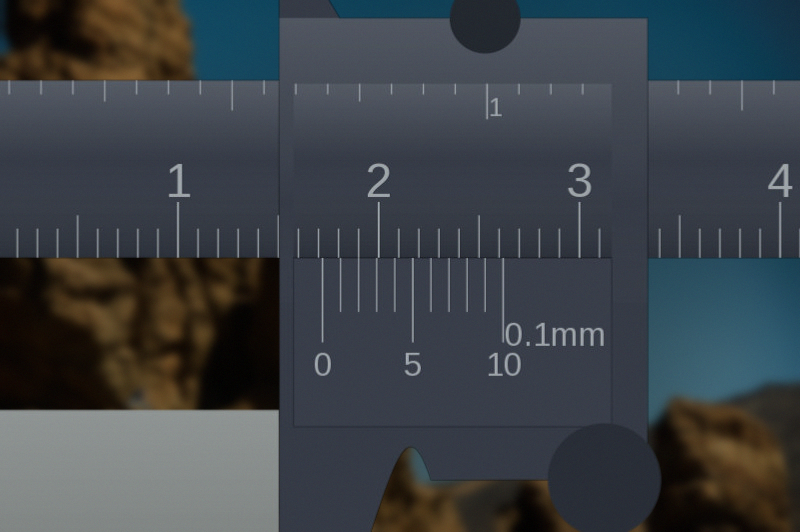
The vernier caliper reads 17.2 mm
